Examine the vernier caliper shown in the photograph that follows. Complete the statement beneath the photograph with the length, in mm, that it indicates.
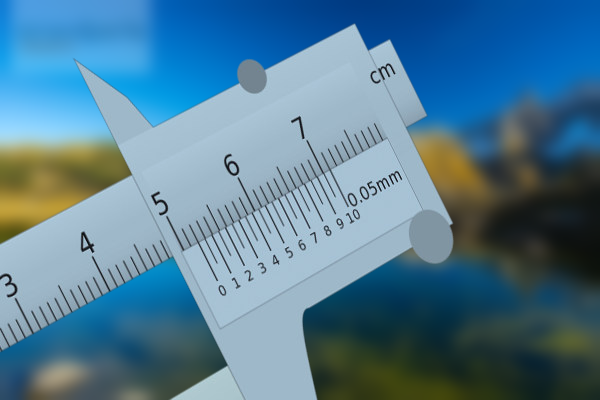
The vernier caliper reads 52.0 mm
